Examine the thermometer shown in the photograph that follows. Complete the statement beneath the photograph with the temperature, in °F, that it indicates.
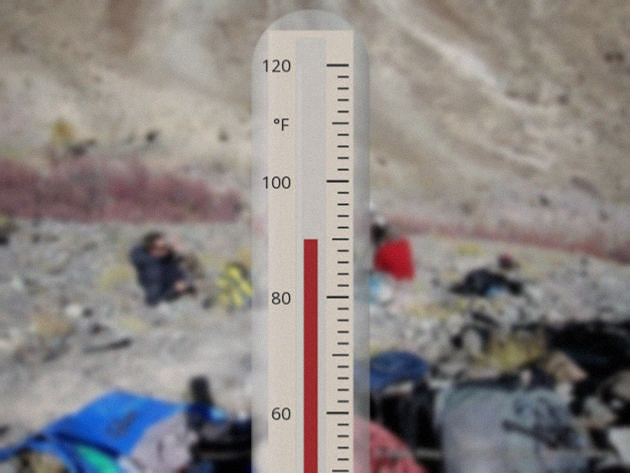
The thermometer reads 90 °F
